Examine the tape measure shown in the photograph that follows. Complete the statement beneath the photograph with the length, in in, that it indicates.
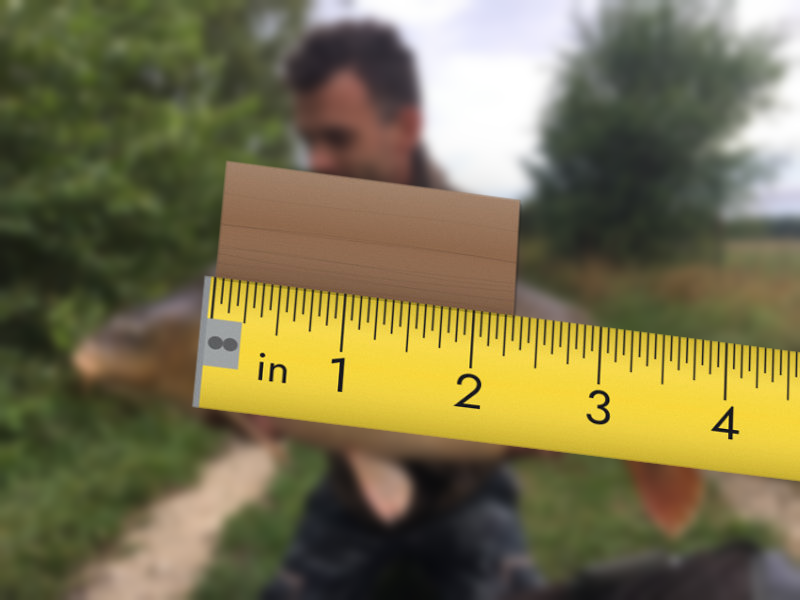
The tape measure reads 2.3125 in
